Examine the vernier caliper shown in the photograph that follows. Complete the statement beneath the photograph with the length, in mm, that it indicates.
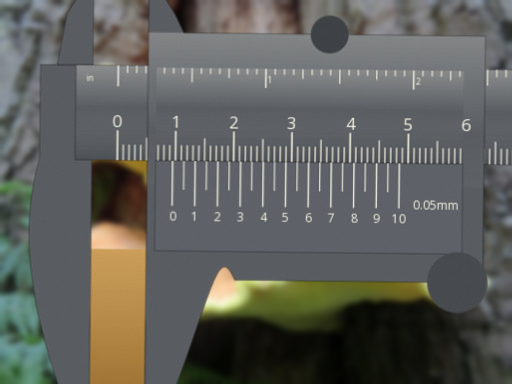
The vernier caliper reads 9.5 mm
